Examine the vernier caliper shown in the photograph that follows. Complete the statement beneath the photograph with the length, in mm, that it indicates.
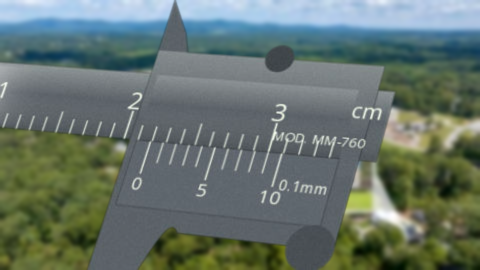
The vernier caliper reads 21.9 mm
